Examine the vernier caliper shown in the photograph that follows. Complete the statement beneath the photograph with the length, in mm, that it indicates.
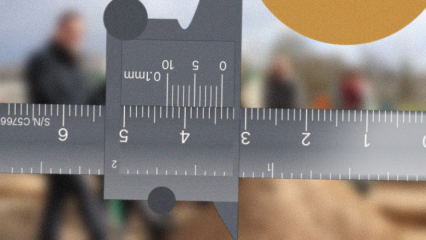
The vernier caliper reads 34.0 mm
